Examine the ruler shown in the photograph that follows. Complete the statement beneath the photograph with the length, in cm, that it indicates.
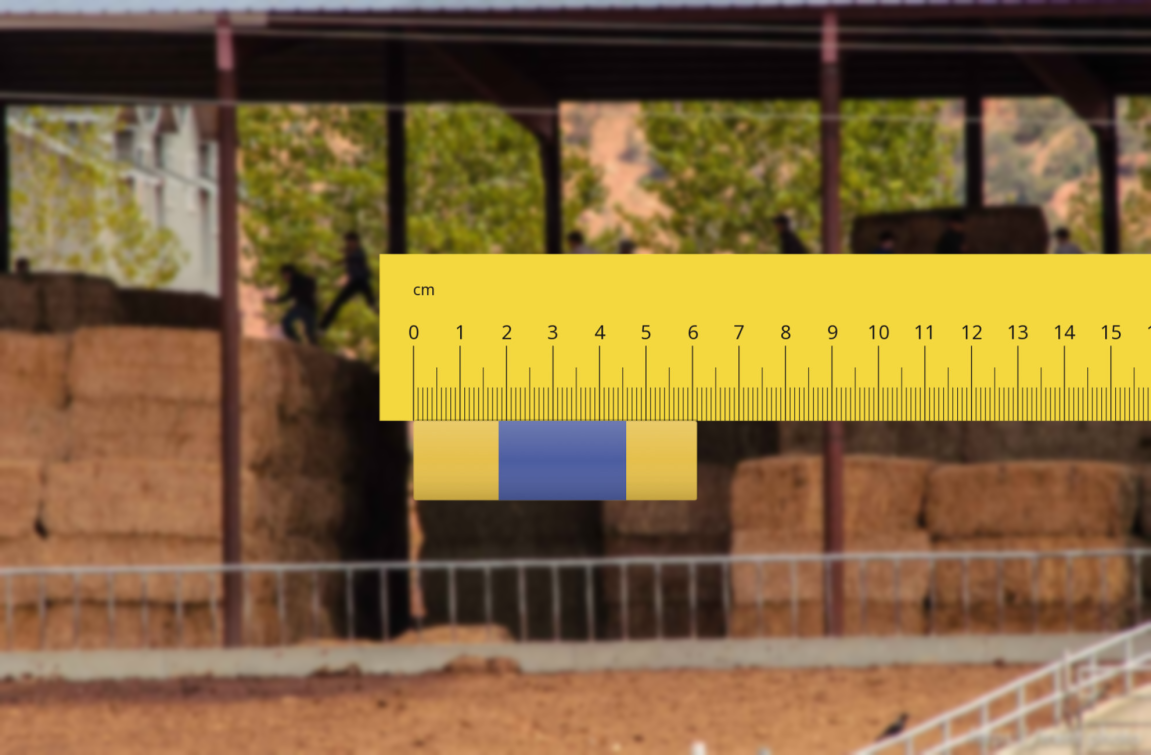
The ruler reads 6.1 cm
